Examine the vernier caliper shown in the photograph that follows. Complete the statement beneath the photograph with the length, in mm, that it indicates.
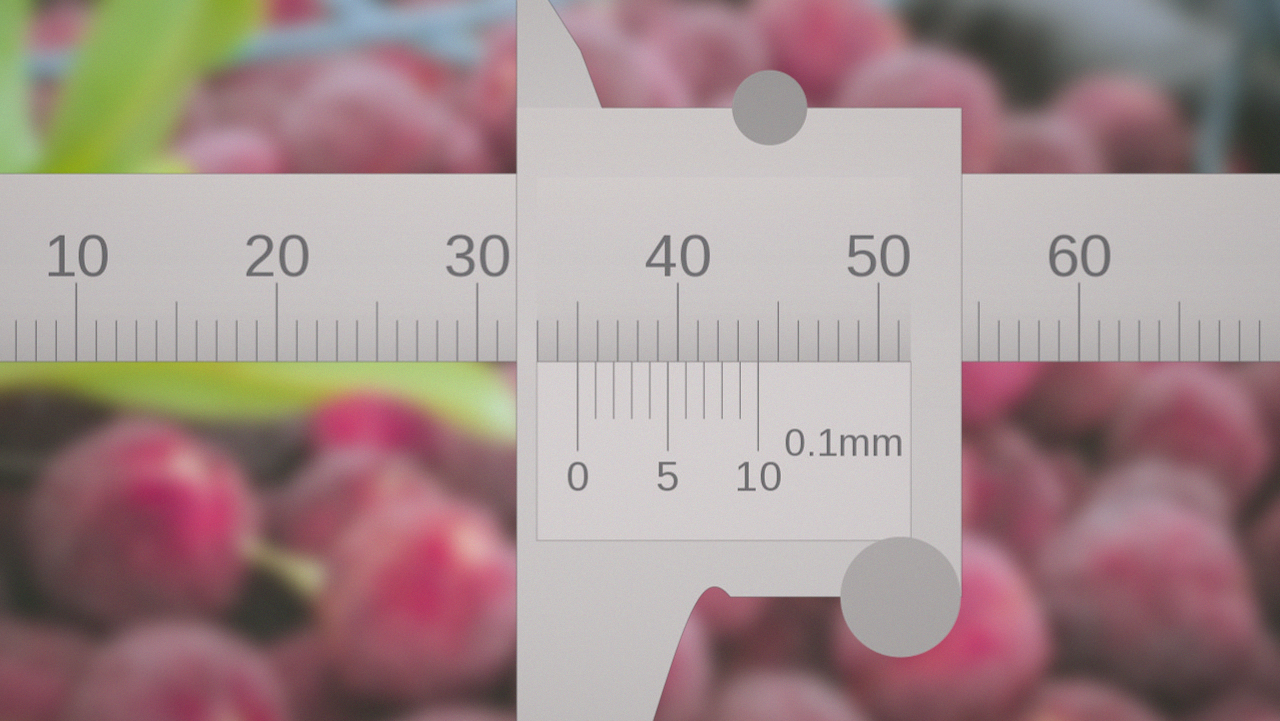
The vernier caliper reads 35.0 mm
